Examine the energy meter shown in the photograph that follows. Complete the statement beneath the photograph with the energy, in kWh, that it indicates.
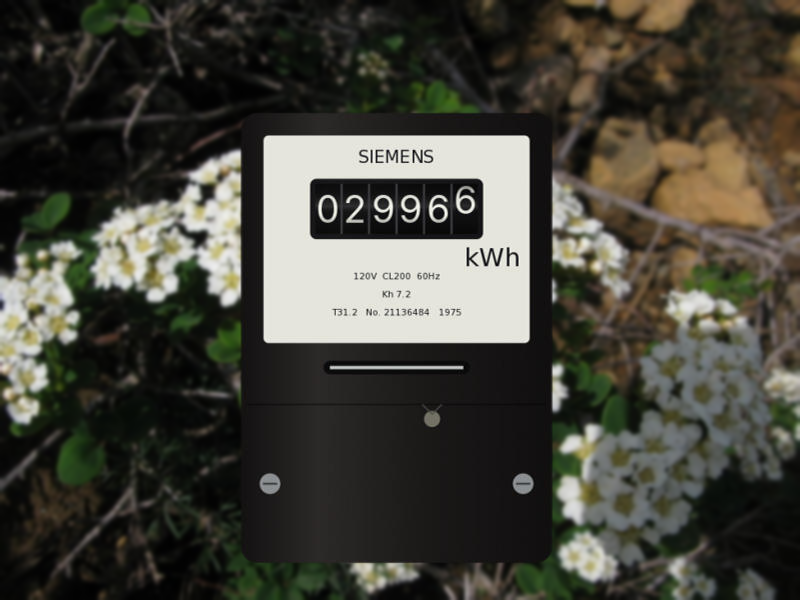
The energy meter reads 29966 kWh
